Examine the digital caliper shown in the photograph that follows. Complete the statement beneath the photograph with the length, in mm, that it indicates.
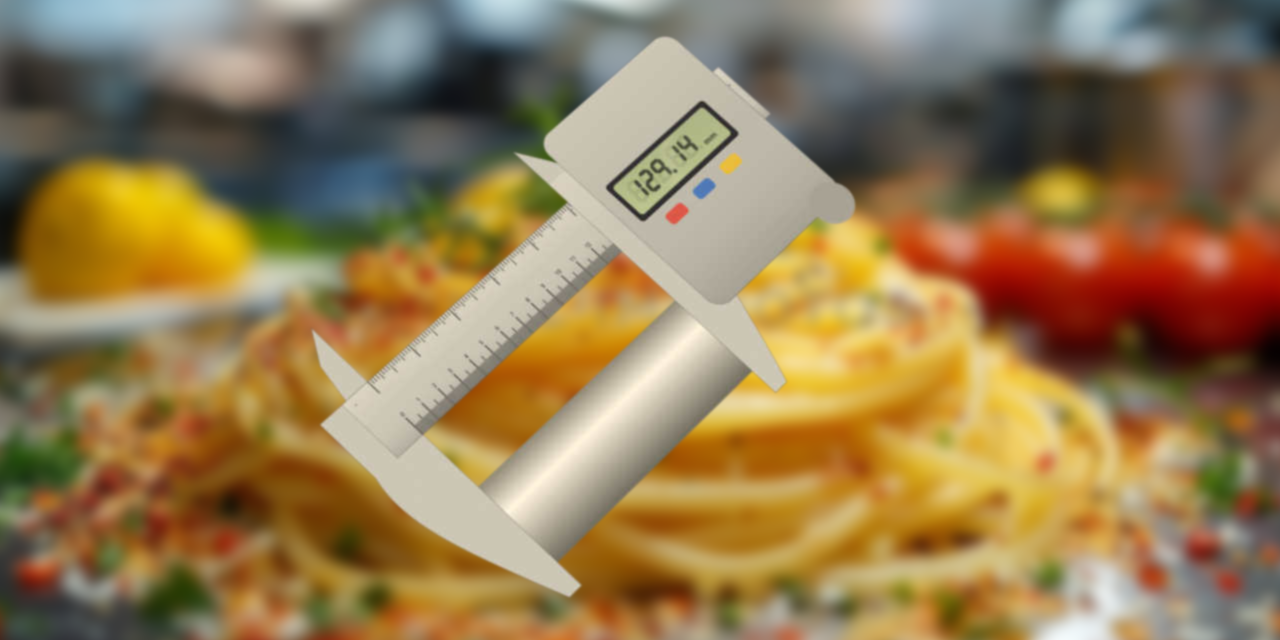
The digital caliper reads 129.14 mm
